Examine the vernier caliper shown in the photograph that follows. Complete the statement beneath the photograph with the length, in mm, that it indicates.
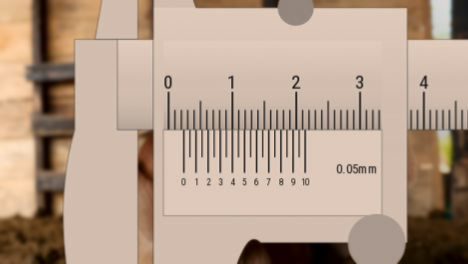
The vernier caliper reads 2.4 mm
